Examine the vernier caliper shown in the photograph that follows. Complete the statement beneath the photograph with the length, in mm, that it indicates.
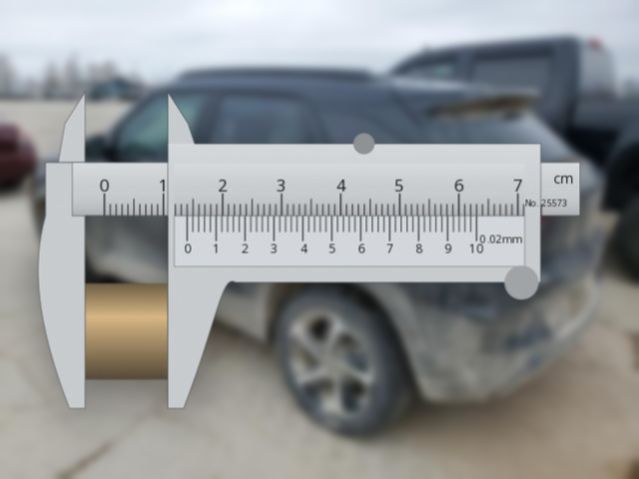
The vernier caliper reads 14.0 mm
